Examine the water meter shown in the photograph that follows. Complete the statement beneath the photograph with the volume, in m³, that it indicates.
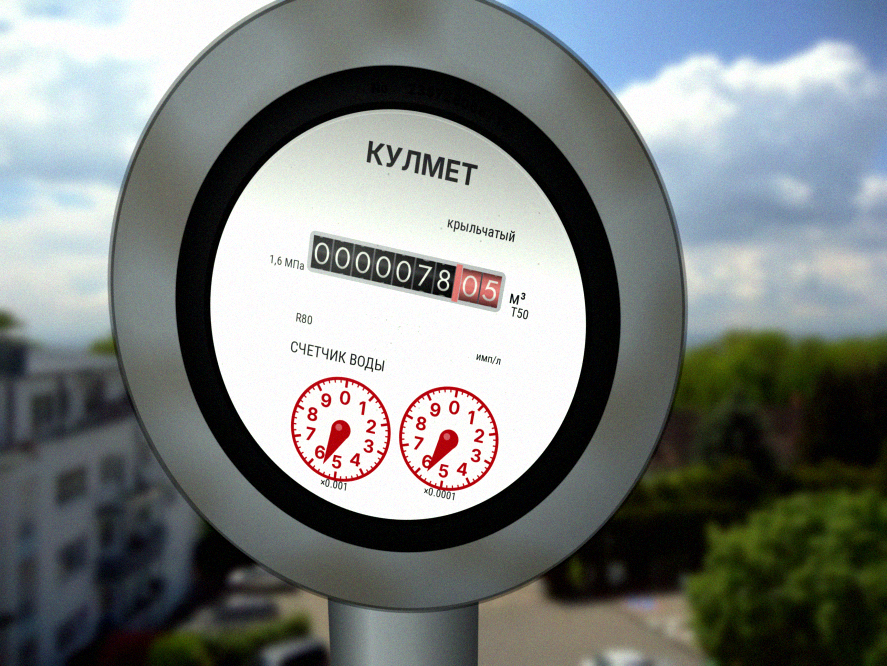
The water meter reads 78.0555 m³
